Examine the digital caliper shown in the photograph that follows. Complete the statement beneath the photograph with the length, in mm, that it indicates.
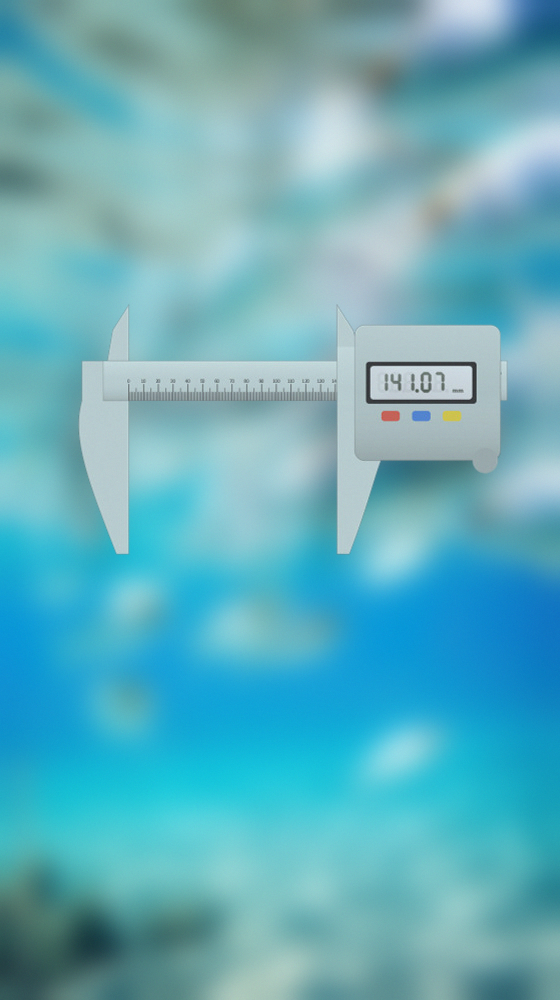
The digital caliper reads 141.07 mm
